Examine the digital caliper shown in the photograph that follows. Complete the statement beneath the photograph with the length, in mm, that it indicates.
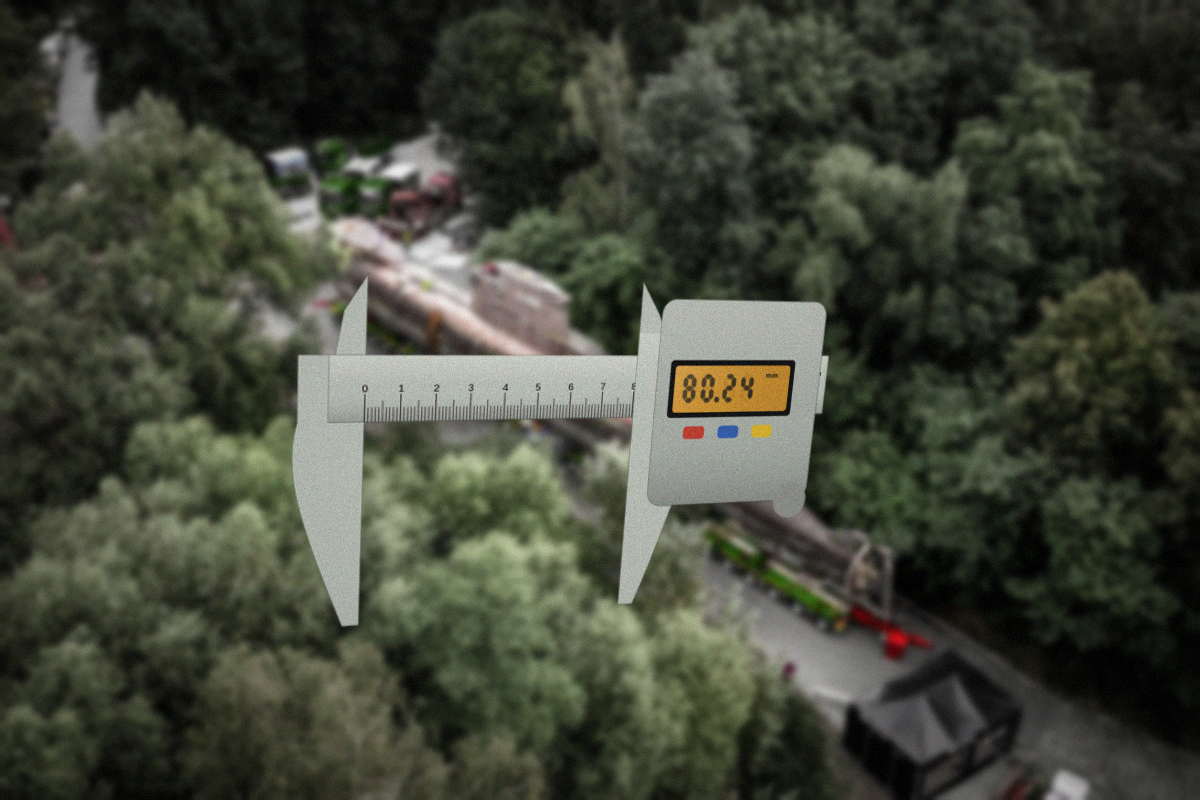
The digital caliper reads 80.24 mm
